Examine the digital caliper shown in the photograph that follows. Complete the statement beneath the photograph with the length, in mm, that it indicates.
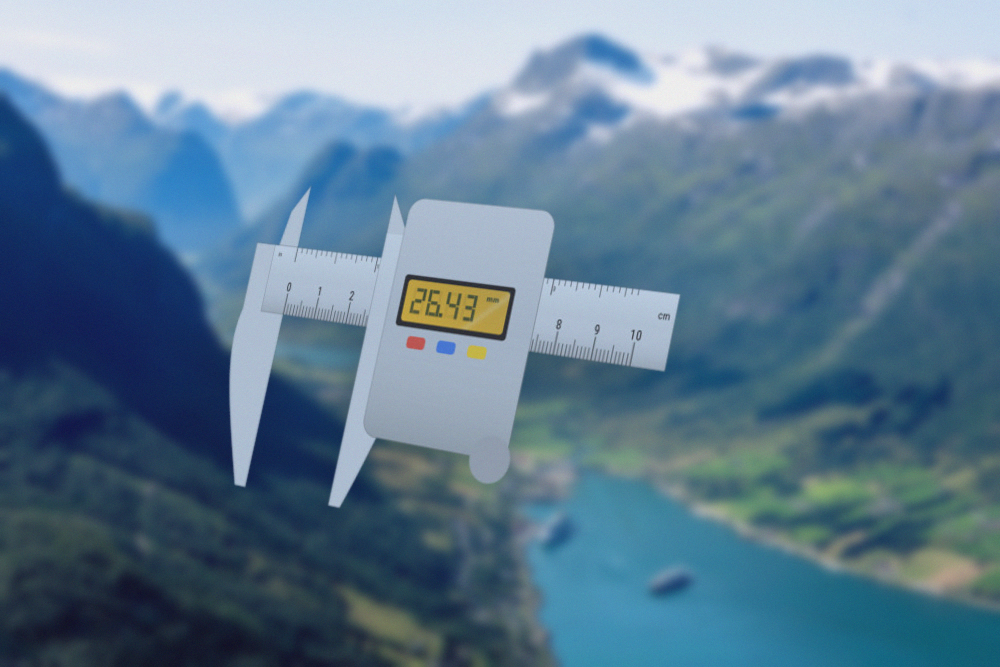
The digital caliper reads 26.43 mm
